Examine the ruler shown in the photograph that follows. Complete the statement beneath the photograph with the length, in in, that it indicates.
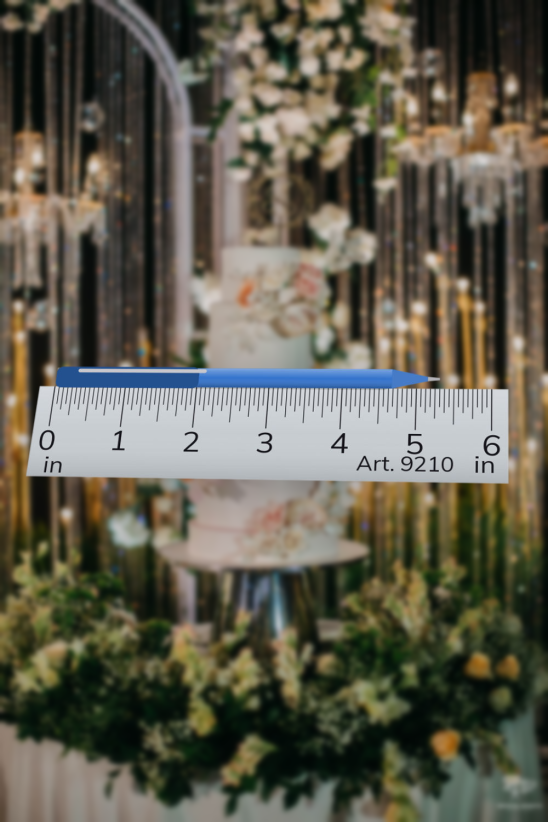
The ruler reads 5.3125 in
